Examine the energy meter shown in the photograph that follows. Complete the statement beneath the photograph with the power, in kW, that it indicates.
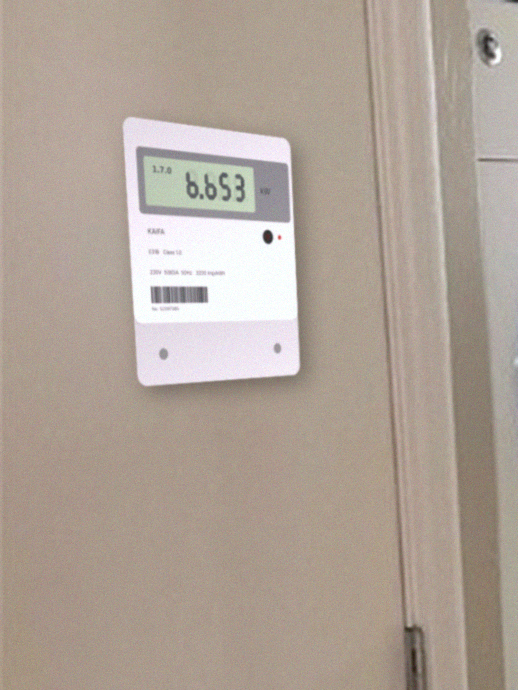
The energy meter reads 6.653 kW
